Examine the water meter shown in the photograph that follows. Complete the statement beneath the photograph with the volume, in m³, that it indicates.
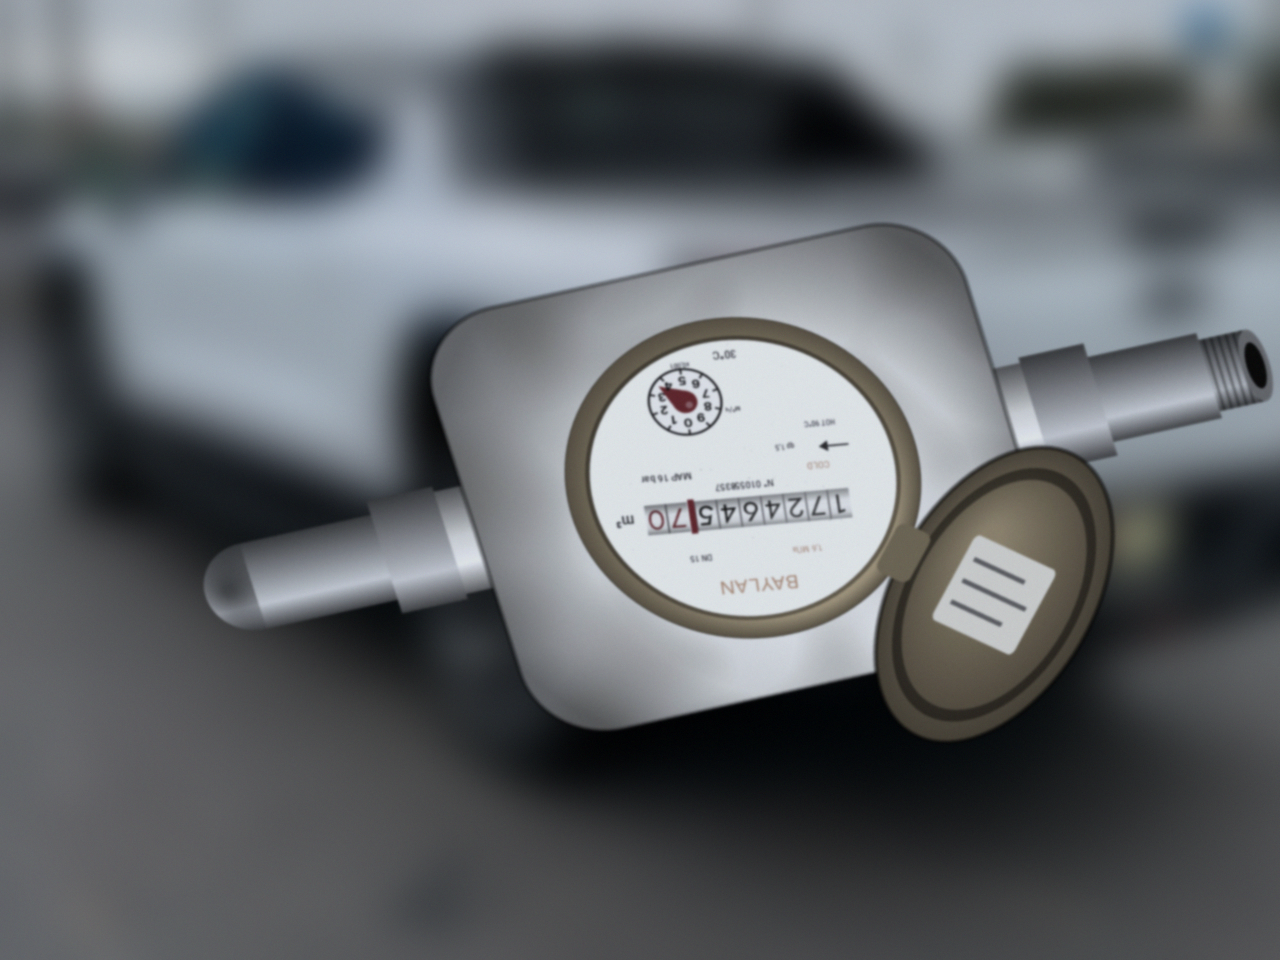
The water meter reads 1724645.703 m³
